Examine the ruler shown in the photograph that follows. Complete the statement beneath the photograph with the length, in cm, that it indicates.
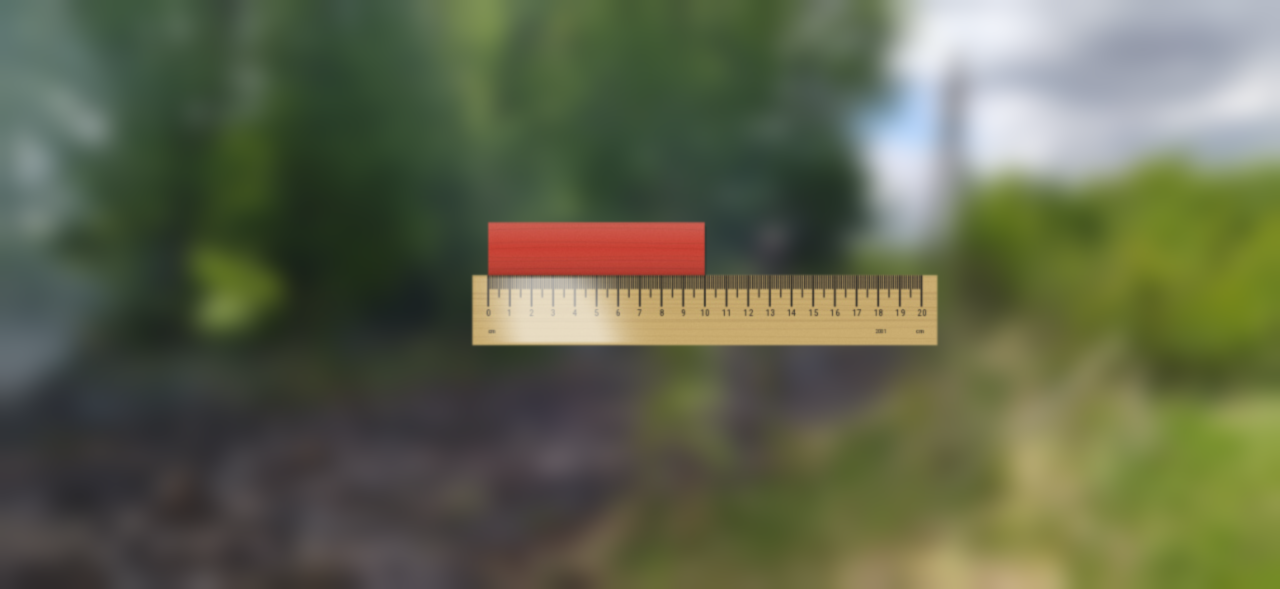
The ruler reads 10 cm
